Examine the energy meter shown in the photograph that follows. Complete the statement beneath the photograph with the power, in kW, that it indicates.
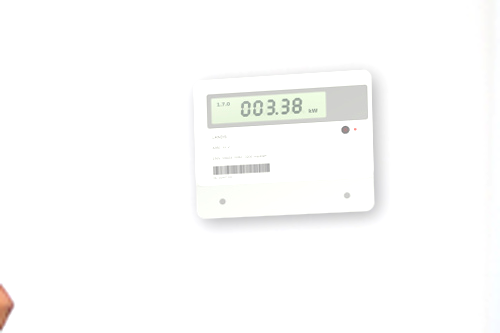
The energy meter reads 3.38 kW
